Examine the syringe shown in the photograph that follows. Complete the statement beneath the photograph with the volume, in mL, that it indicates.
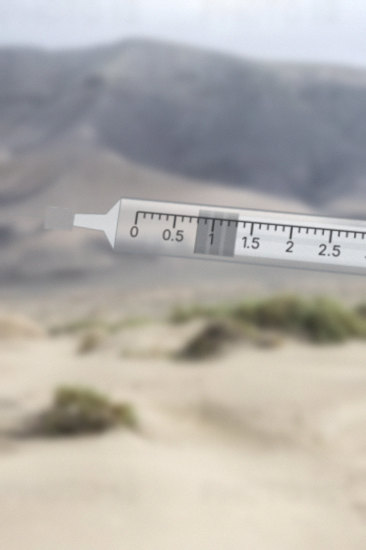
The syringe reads 0.8 mL
